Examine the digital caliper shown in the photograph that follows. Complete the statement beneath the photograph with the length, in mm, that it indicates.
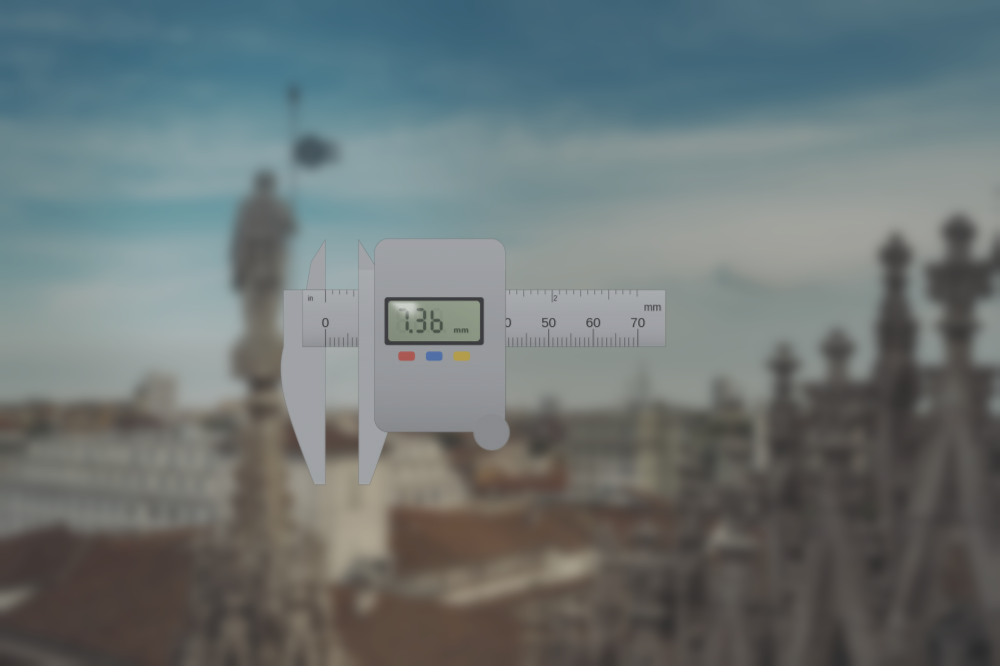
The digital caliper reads 7.36 mm
